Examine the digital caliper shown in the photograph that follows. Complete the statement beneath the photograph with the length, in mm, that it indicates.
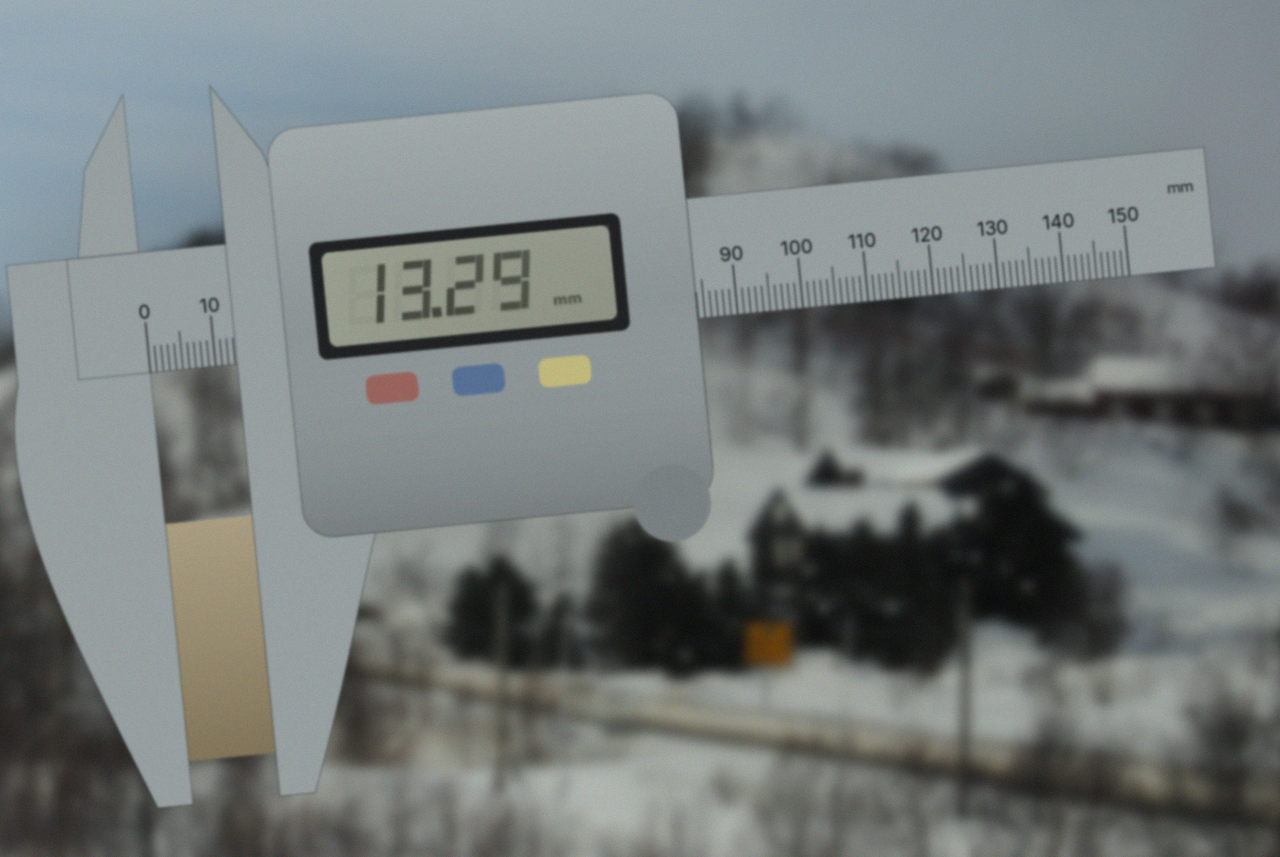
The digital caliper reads 13.29 mm
